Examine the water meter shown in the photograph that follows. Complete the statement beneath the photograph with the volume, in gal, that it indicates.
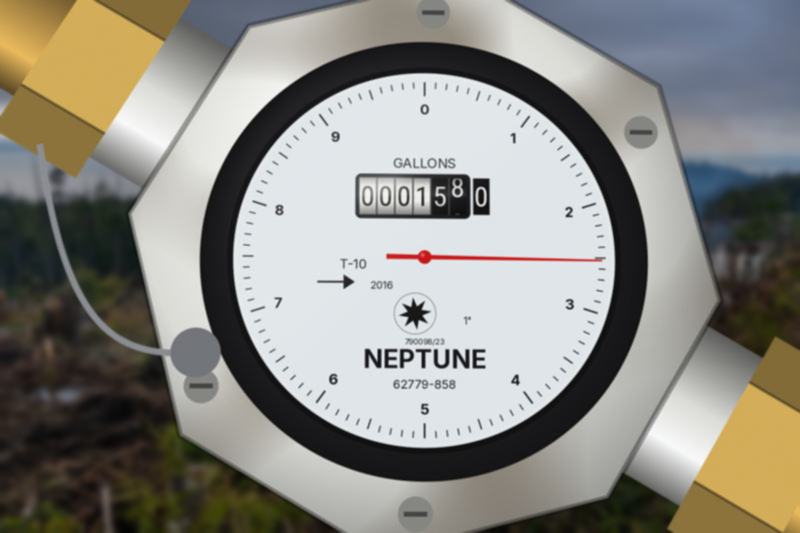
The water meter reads 1582.5 gal
